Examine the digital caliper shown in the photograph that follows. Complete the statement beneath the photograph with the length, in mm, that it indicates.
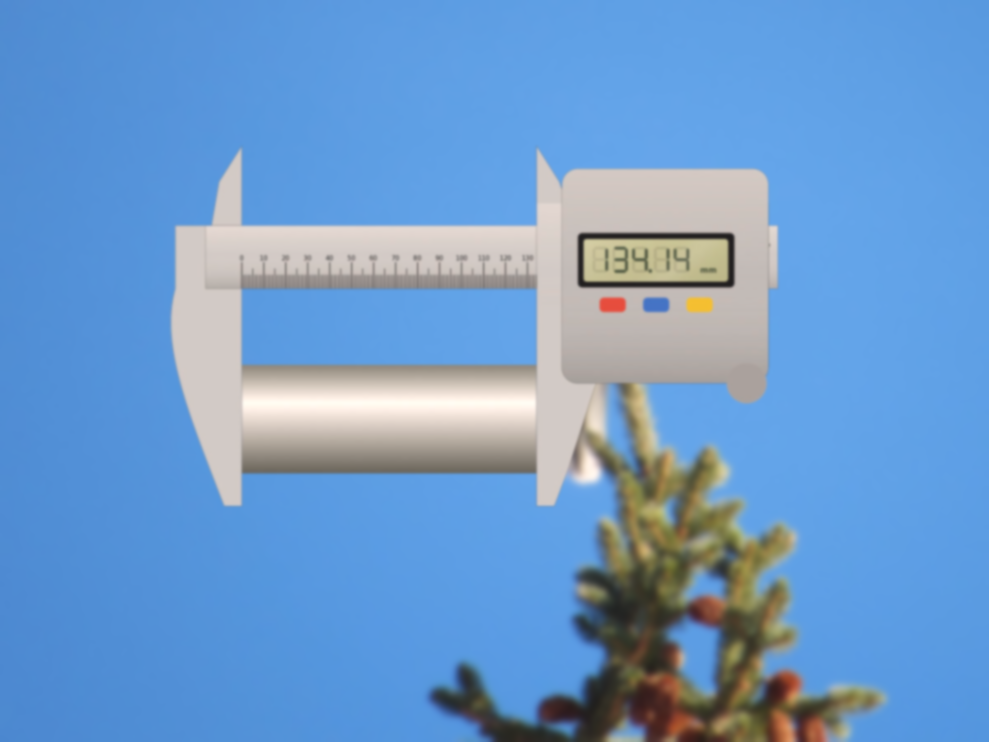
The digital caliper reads 134.14 mm
